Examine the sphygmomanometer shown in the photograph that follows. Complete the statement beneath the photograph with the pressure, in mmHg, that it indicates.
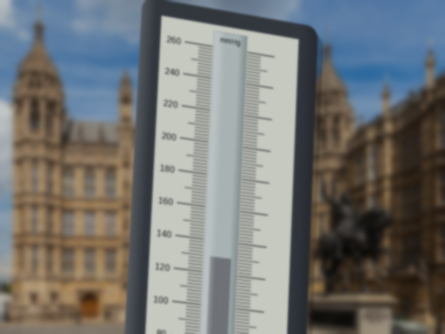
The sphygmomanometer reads 130 mmHg
